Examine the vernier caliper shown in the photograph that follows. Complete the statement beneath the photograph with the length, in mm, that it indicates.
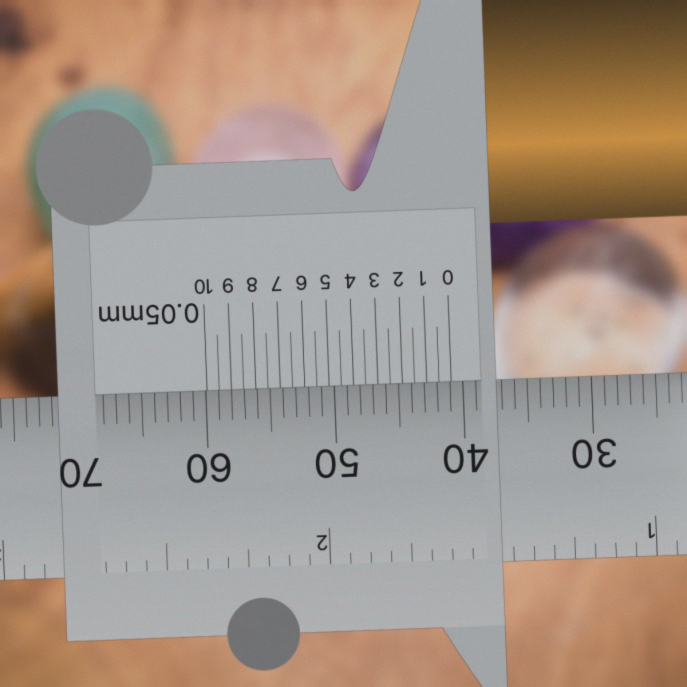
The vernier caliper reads 40.9 mm
